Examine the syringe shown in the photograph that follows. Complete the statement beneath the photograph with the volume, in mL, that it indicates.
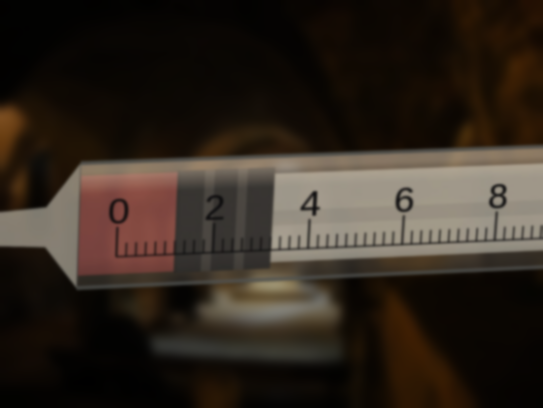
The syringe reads 1.2 mL
